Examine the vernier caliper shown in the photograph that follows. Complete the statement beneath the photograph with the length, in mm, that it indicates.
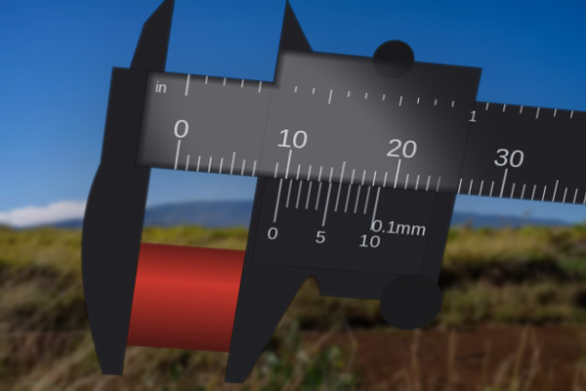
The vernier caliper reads 9.6 mm
